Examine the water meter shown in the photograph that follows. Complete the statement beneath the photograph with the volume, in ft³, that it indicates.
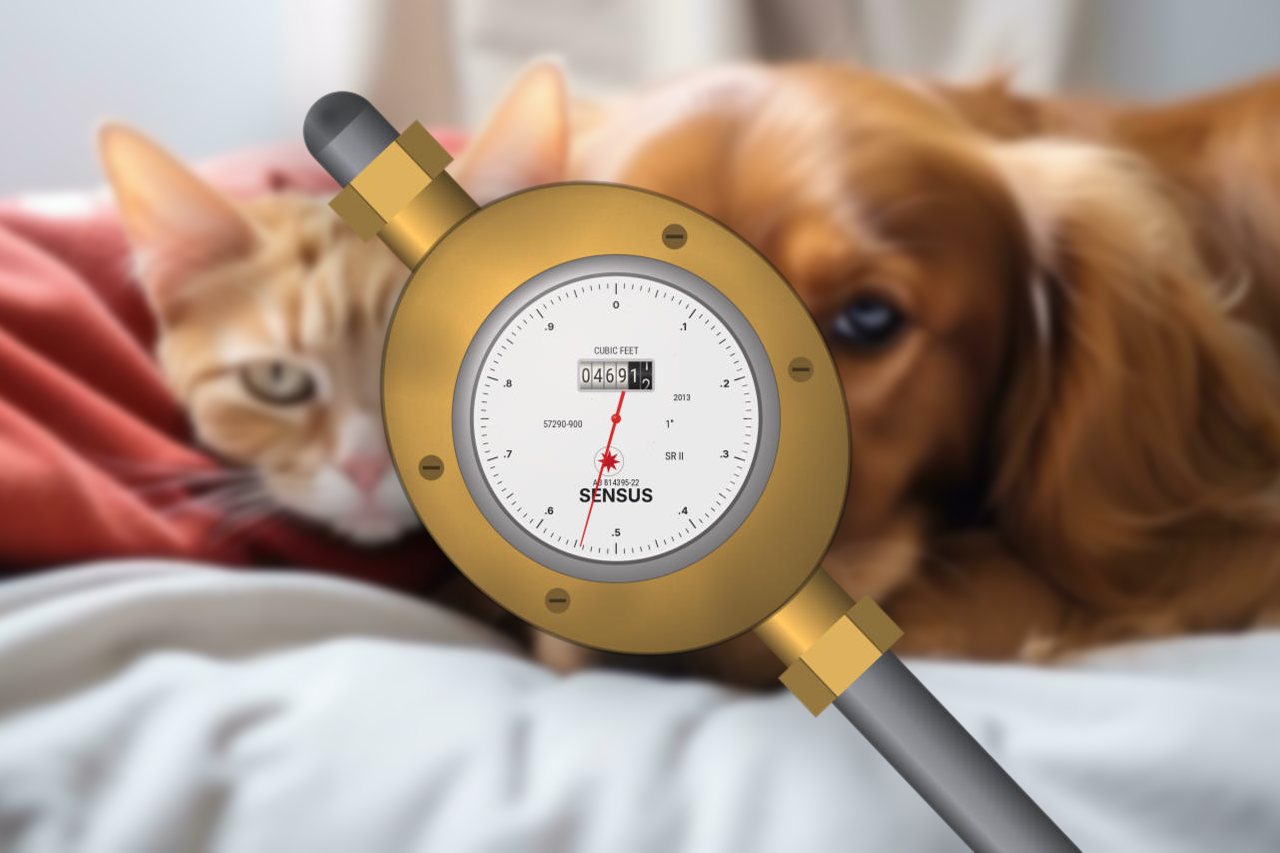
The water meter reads 46911.54 ft³
